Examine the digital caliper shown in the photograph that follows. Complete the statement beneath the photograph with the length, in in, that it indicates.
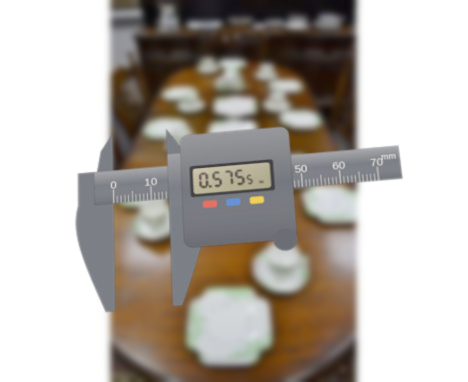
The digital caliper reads 0.5755 in
